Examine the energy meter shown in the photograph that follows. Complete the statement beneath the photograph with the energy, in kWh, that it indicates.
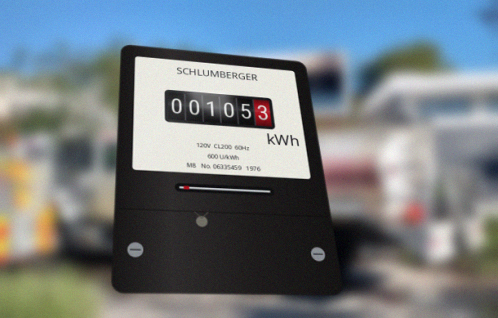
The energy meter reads 105.3 kWh
